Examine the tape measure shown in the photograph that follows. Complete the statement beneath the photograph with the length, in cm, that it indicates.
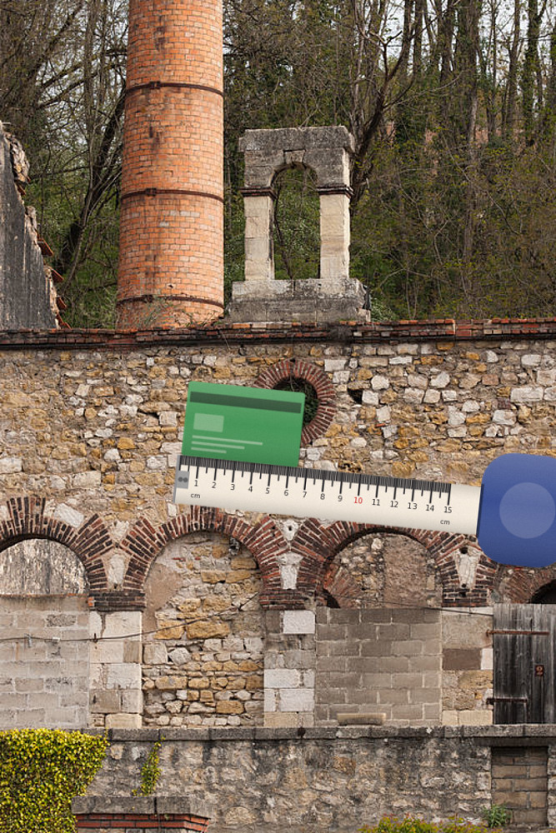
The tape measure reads 6.5 cm
